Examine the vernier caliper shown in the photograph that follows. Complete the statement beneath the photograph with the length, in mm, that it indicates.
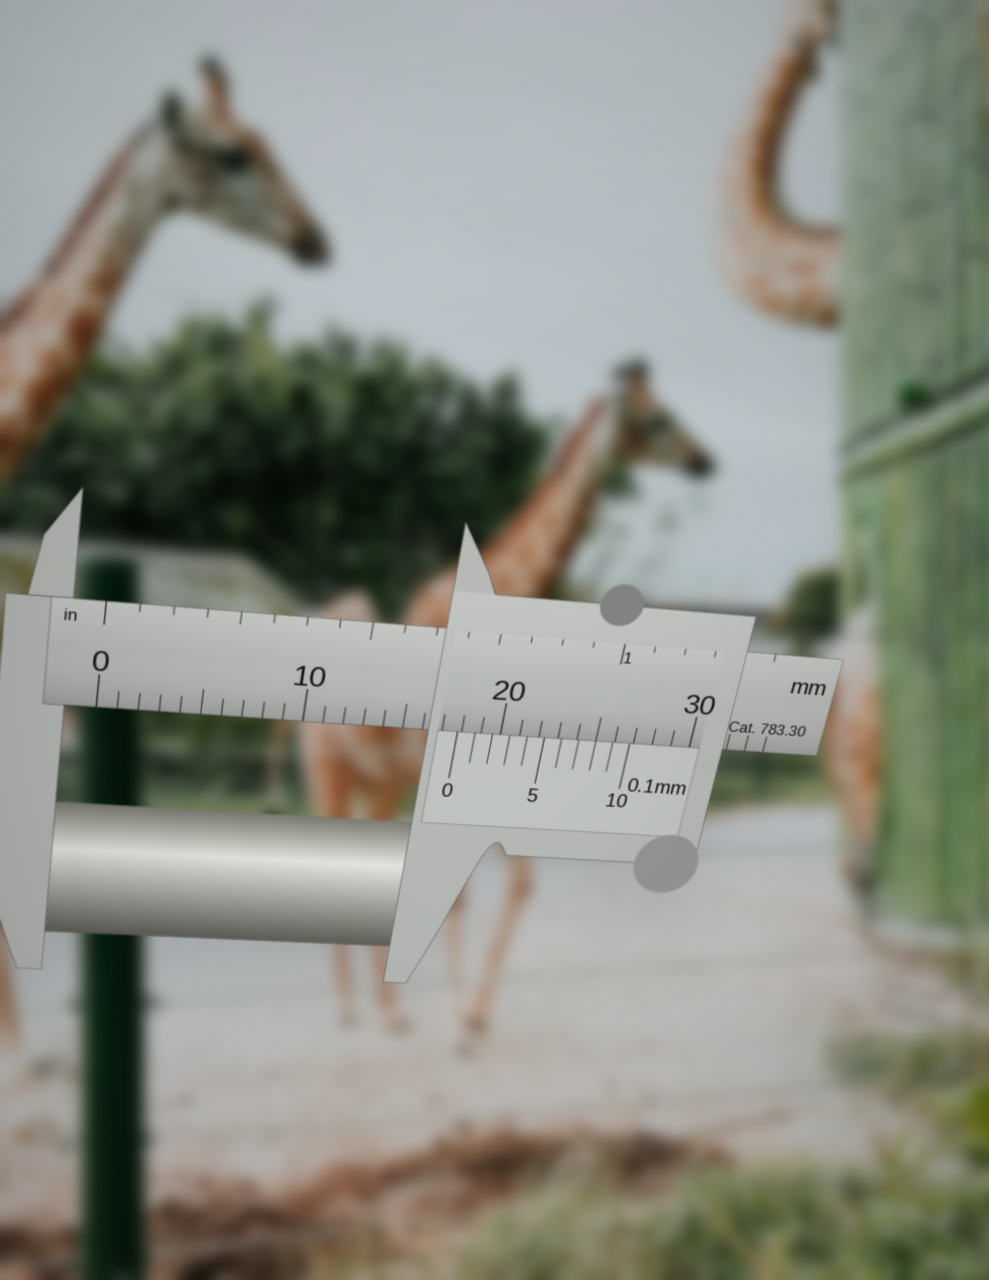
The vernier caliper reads 17.8 mm
